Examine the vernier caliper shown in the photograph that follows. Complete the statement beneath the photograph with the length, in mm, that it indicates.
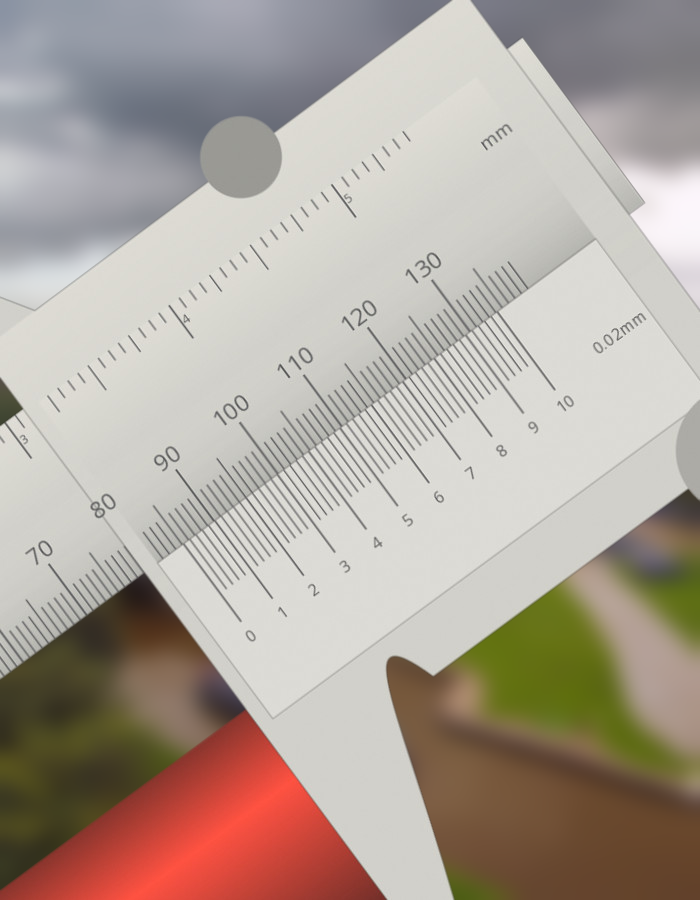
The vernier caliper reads 85.2 mm
